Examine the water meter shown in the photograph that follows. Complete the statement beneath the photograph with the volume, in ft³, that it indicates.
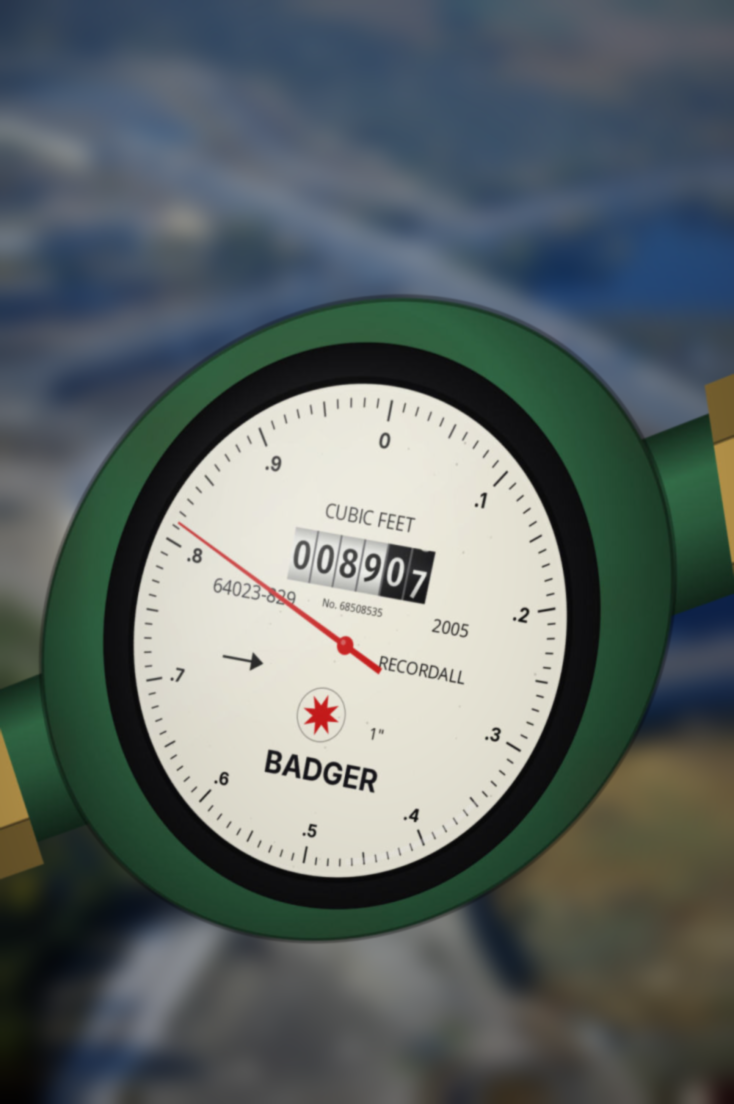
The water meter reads 8906.81 ft³
